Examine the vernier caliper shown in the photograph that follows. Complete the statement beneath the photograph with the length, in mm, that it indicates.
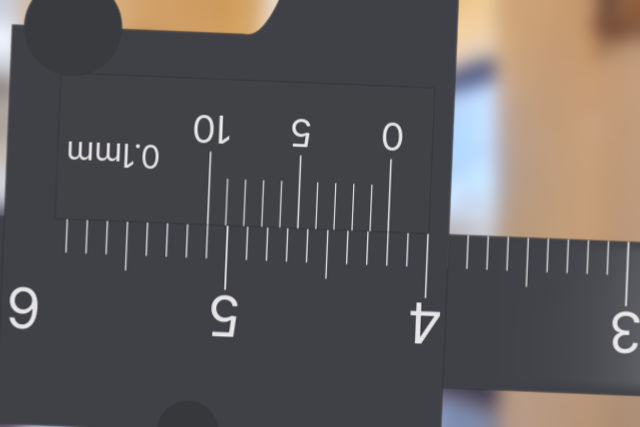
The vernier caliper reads 42.0 mm
